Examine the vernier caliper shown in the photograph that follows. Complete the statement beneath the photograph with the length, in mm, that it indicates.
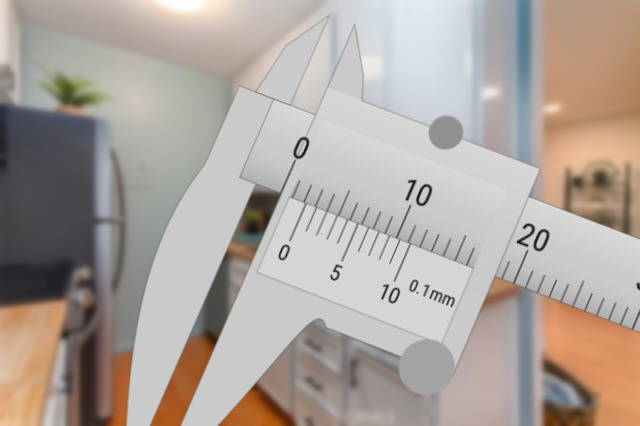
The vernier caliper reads 2.2 mm
